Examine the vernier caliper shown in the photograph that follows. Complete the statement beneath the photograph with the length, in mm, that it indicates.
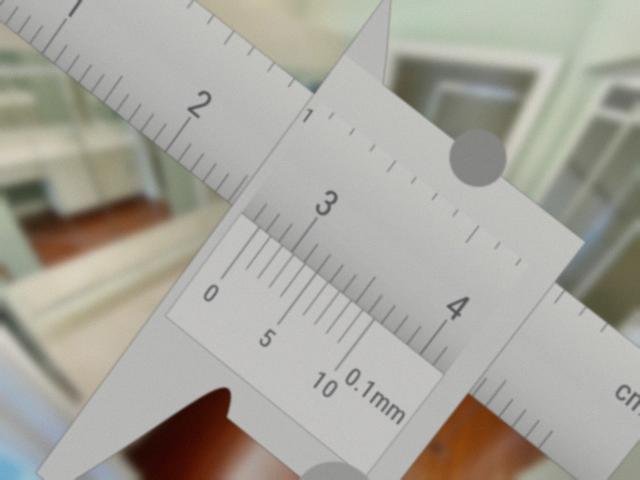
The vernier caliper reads 27.5 mm
